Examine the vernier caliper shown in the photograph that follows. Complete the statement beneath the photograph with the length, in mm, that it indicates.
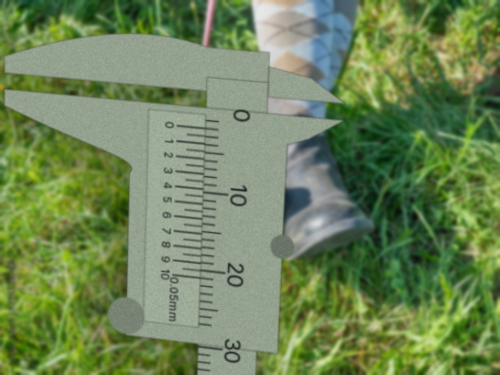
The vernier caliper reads 2.0 mm
